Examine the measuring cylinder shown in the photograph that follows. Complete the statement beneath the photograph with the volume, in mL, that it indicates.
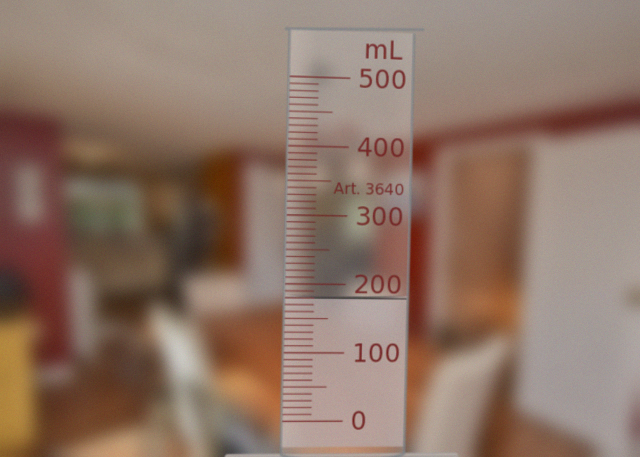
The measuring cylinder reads 180 mL
